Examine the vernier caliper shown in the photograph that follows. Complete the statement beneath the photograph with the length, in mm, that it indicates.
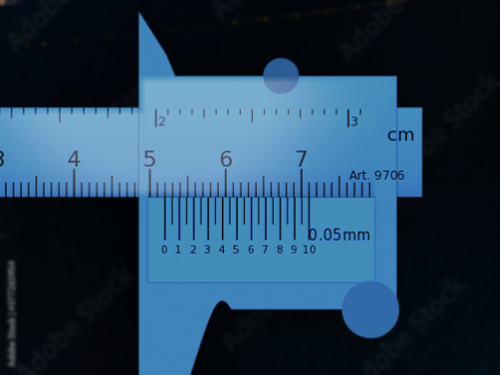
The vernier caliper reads 52.0 mm
